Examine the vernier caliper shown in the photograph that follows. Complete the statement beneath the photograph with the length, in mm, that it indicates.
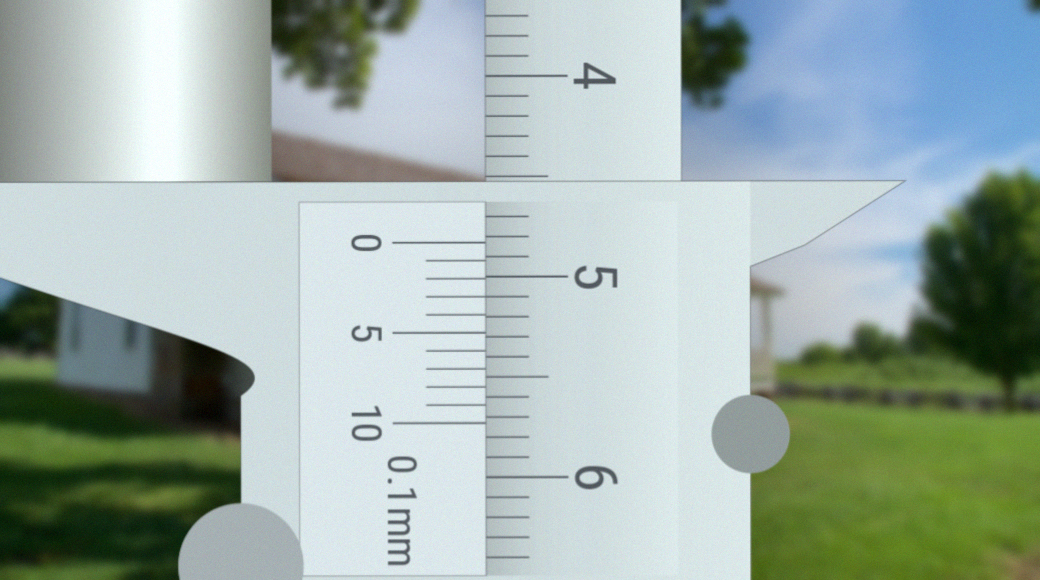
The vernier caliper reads 48.3 mm
